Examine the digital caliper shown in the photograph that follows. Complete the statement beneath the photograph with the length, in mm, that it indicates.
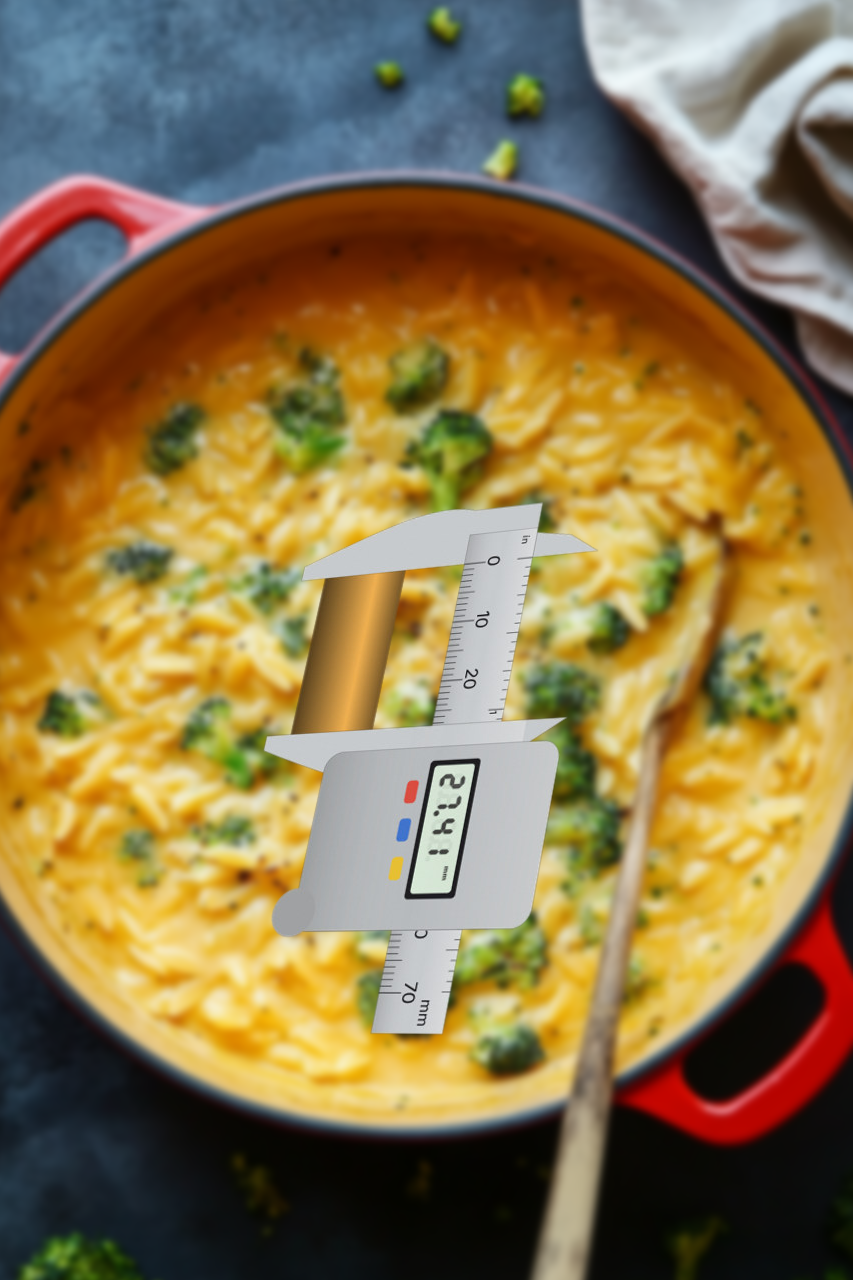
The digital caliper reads 27.41 mm
